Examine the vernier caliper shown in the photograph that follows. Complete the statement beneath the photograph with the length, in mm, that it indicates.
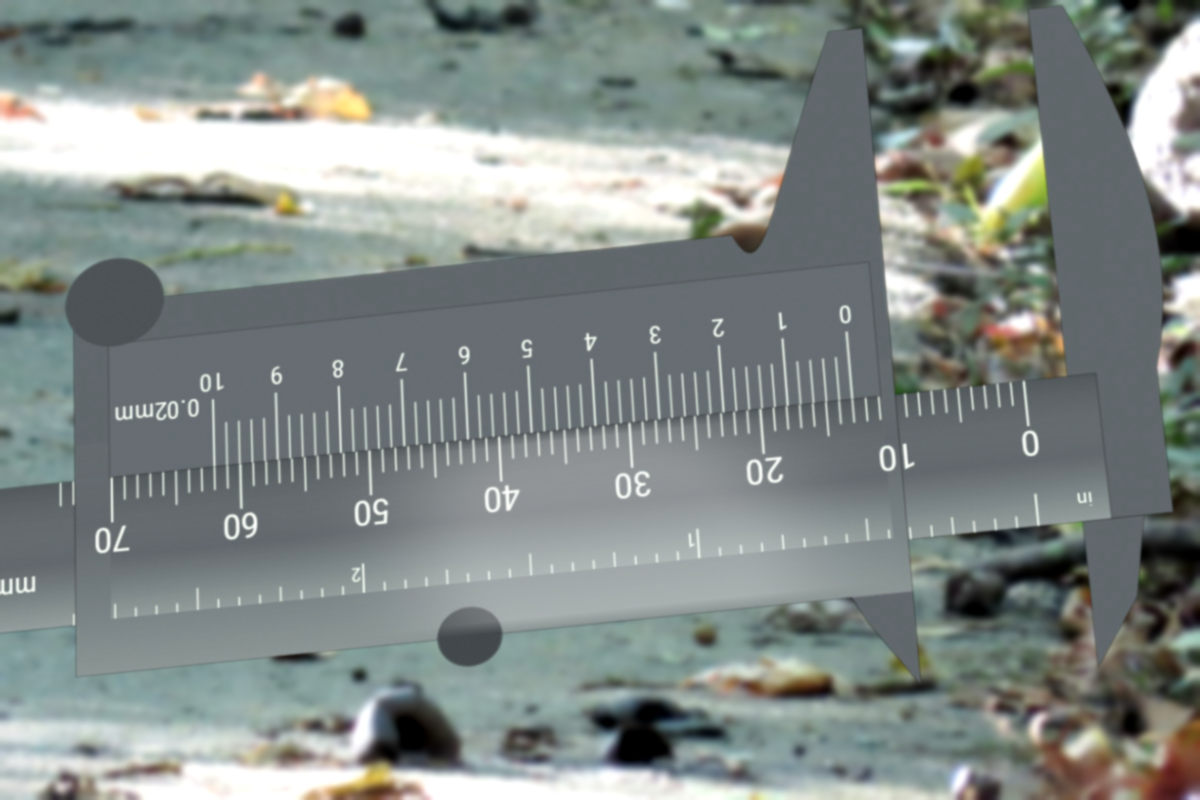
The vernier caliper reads 13.0 mm
